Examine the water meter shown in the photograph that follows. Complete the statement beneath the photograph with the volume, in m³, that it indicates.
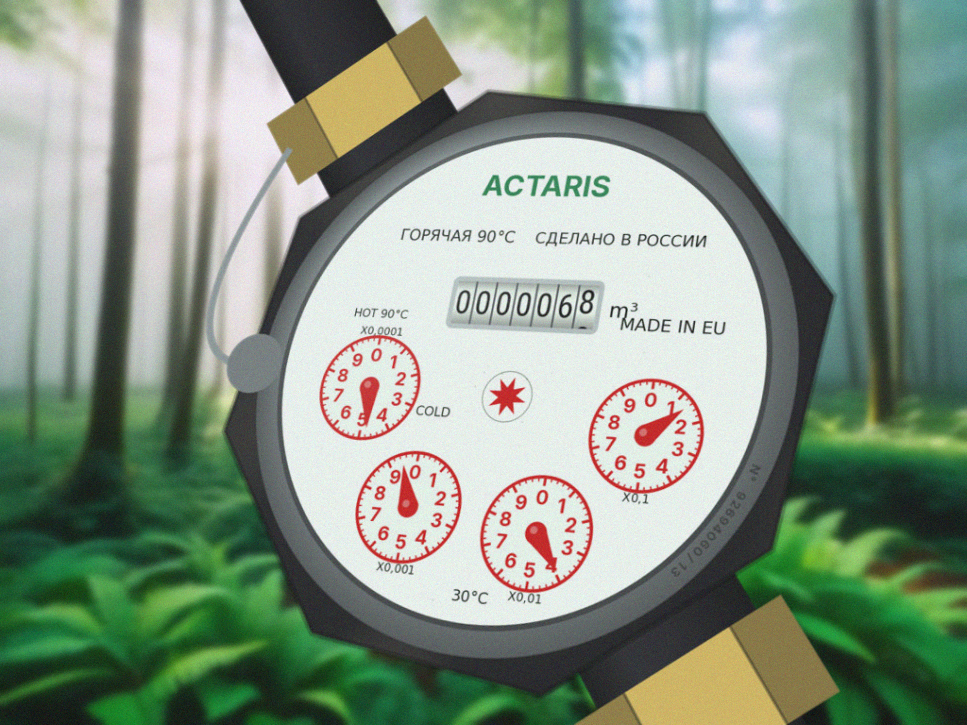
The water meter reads 68.1394 m³
